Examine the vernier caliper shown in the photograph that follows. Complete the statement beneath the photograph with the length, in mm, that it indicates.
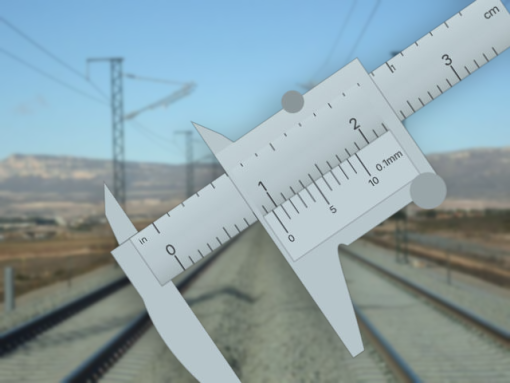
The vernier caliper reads 9.5 mm
